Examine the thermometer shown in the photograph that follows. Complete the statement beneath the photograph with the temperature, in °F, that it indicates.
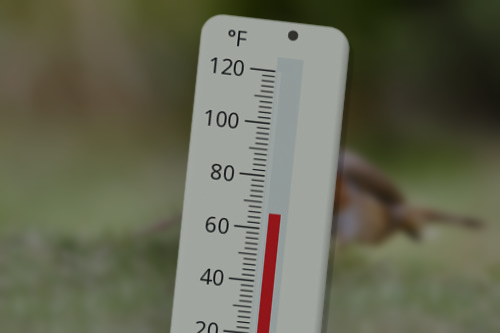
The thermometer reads 66 °F
